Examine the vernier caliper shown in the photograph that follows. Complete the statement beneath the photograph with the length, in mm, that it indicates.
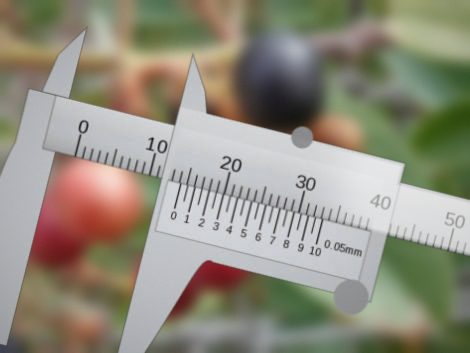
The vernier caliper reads 14.2 mm
